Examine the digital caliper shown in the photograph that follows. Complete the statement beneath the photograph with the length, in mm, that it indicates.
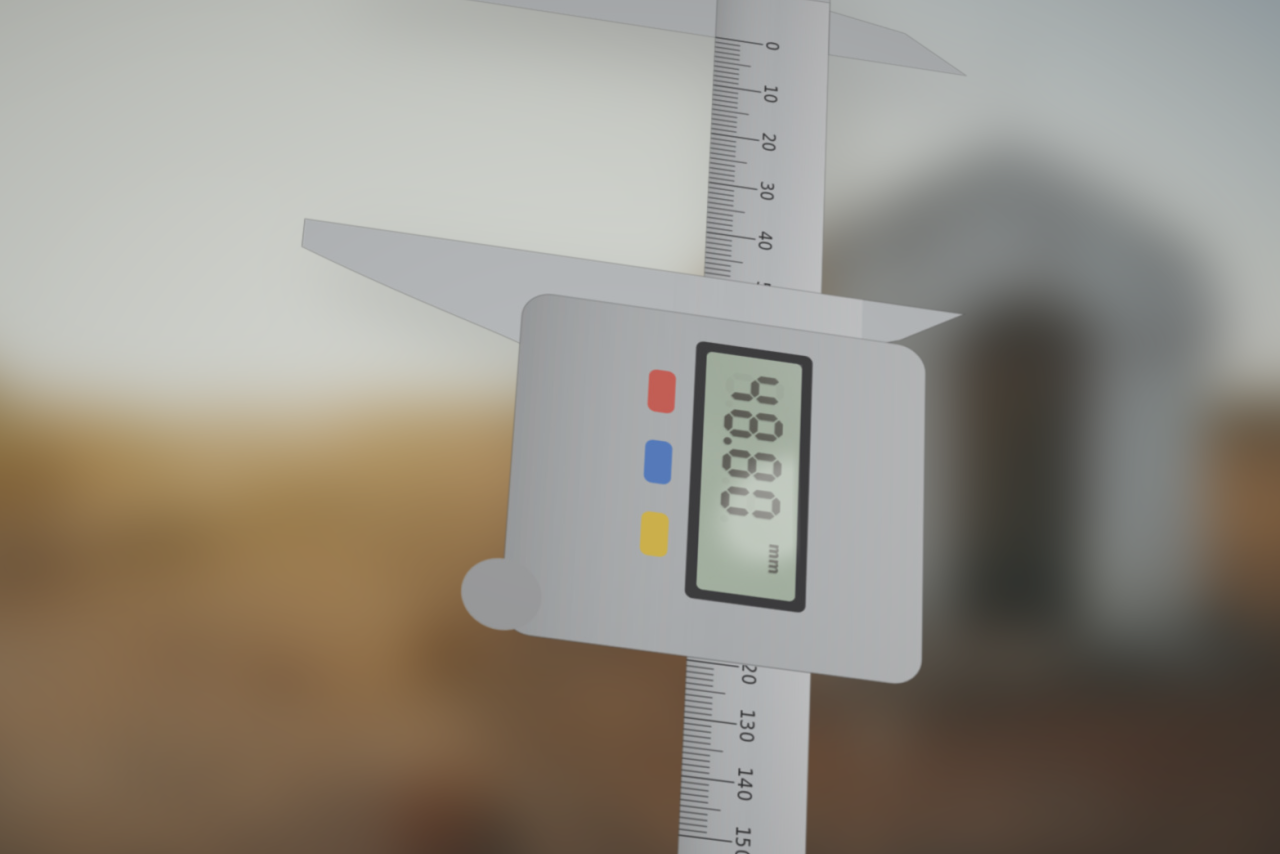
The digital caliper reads 48.80 mm
